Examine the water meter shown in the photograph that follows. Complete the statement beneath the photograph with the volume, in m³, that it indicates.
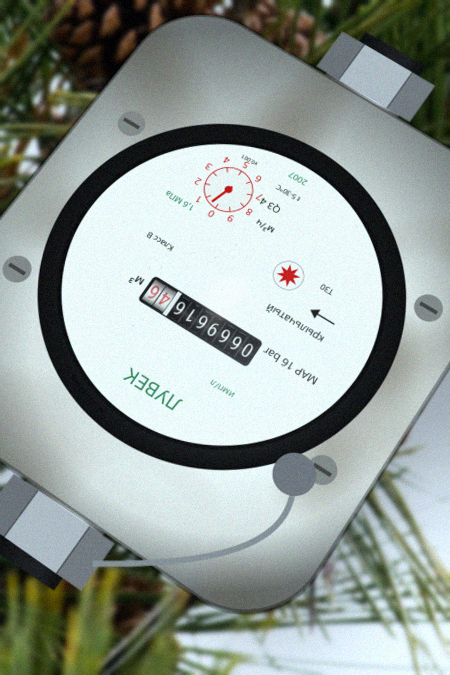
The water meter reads 669616.460 m³
